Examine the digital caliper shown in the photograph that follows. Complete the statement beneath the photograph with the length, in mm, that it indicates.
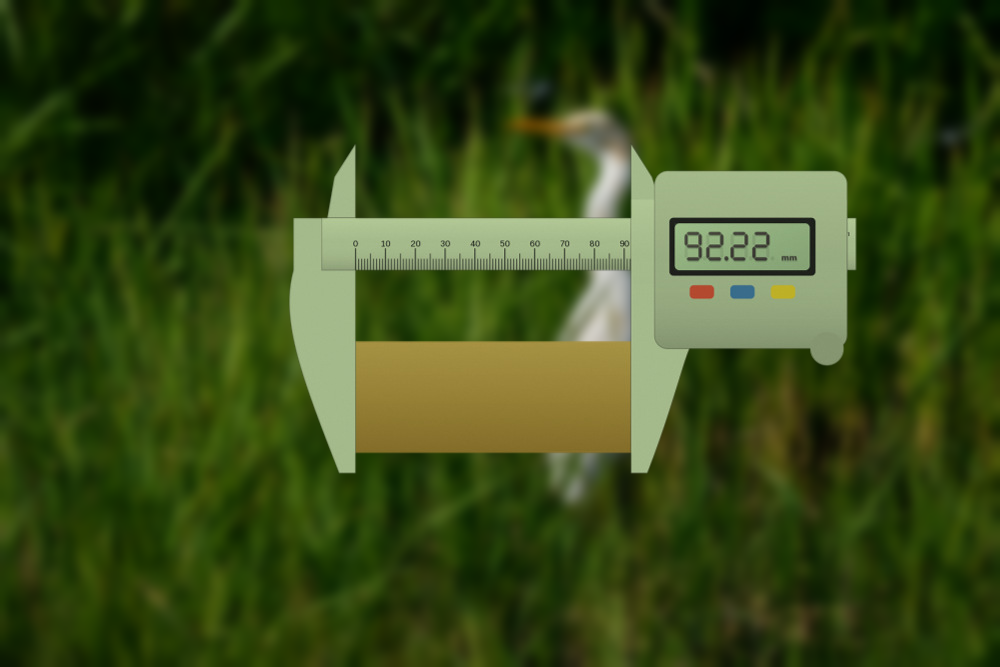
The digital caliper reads 92.22 mm
